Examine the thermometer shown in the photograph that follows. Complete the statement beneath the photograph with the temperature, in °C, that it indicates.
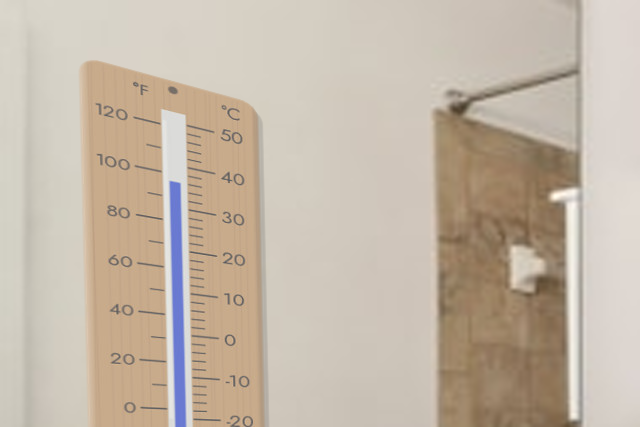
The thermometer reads 36 °C
